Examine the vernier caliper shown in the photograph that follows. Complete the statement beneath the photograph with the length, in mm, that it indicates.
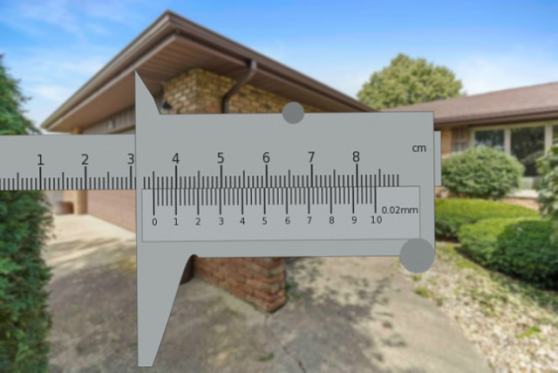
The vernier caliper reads 35.0 mm
